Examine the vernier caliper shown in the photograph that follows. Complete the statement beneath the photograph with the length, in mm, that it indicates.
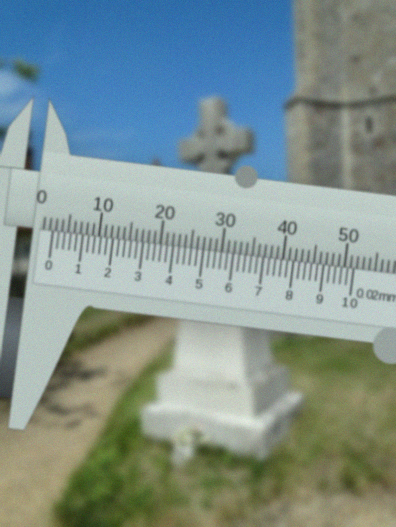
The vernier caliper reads 2.5 mm
